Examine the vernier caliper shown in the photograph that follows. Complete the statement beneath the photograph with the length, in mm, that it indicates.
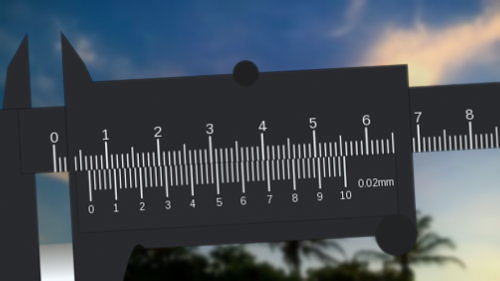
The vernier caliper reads 6.5 mm
